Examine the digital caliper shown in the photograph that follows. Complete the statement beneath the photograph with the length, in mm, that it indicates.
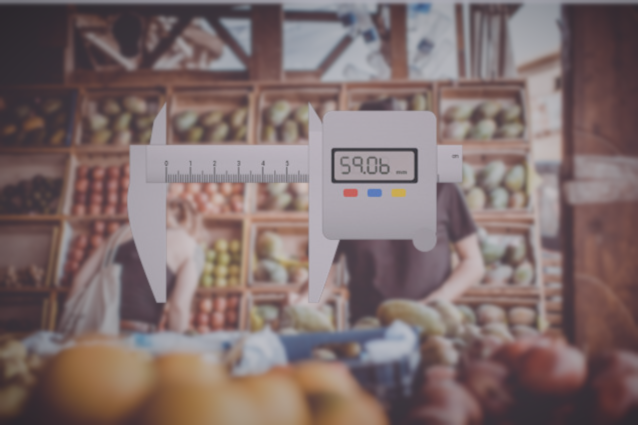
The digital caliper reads 59.06 mm
